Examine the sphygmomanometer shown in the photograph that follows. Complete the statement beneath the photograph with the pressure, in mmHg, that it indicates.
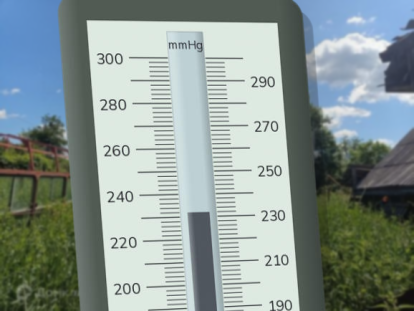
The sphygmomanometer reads 232 mmHg
